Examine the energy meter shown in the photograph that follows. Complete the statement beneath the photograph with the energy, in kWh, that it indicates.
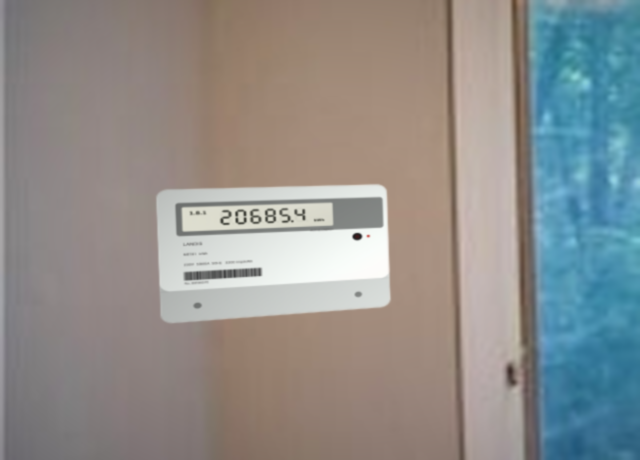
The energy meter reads 20685.4 kWh
